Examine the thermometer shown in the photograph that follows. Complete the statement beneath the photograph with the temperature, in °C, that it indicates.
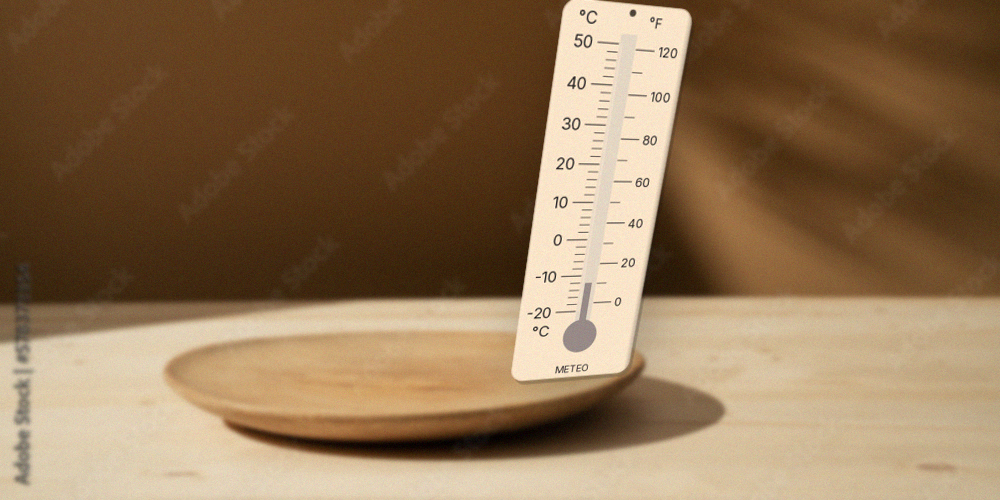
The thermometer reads -12 °C
